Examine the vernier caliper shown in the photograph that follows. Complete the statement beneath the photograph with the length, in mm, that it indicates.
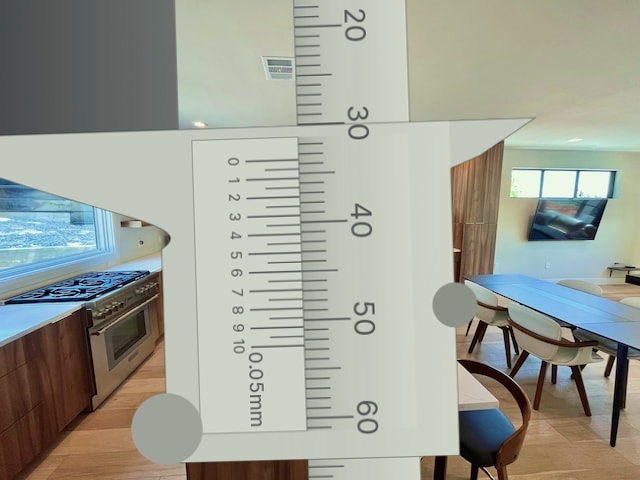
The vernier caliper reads 33.6 mm
